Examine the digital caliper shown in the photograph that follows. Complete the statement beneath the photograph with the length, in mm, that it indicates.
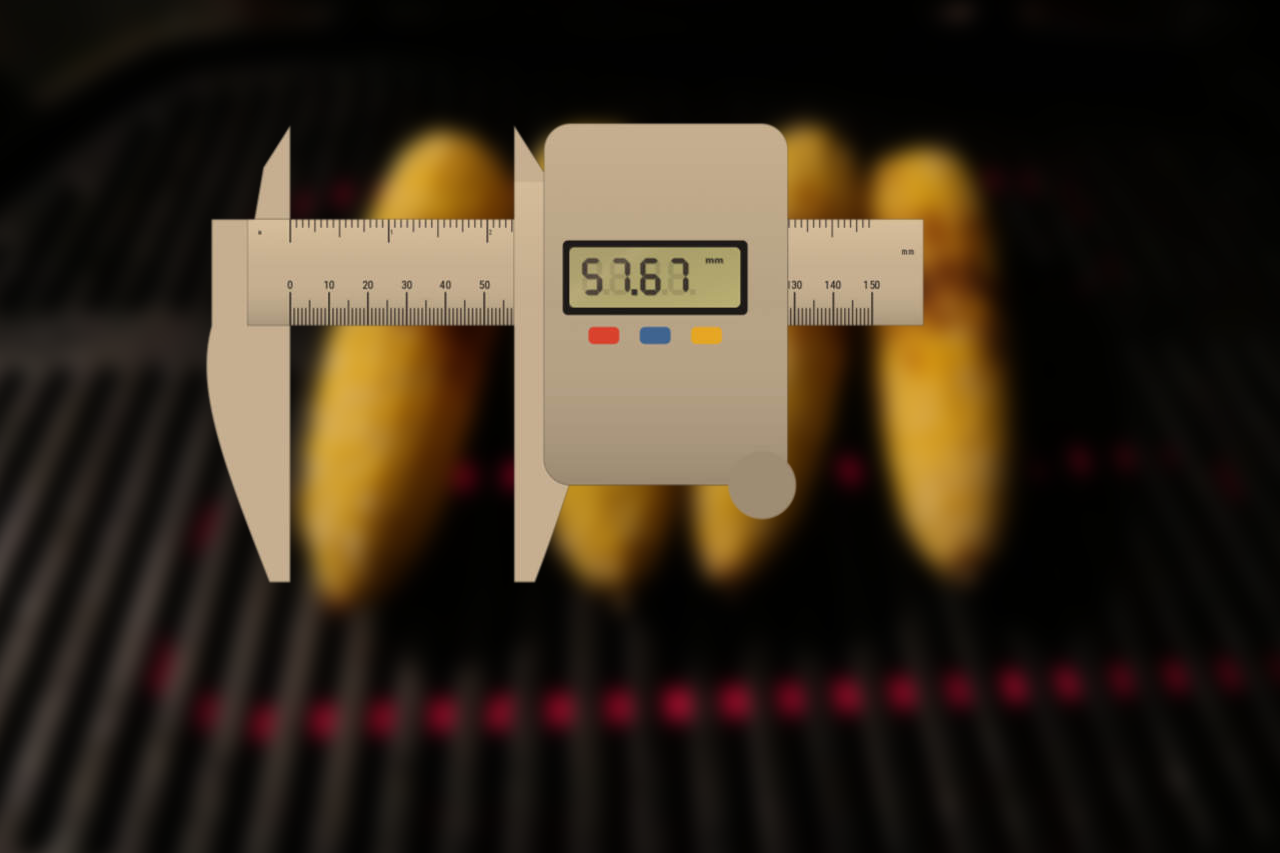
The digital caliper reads 57.67 mm
